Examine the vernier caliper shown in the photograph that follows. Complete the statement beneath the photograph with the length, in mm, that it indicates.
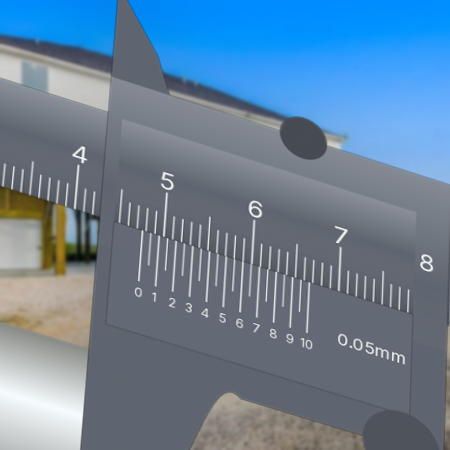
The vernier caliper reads 47.6 mm
